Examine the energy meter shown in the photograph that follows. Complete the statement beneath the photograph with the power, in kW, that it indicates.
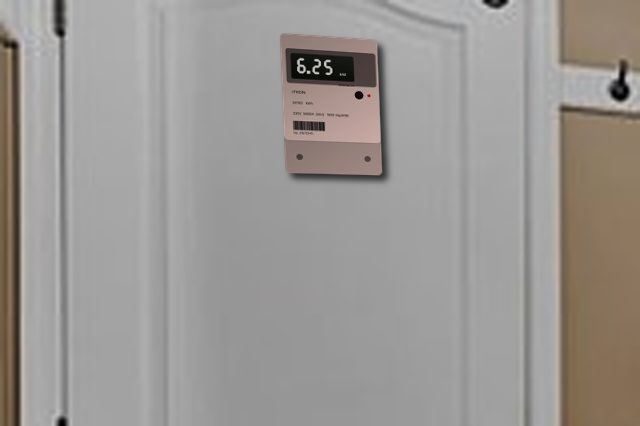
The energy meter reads 6.25 kW
